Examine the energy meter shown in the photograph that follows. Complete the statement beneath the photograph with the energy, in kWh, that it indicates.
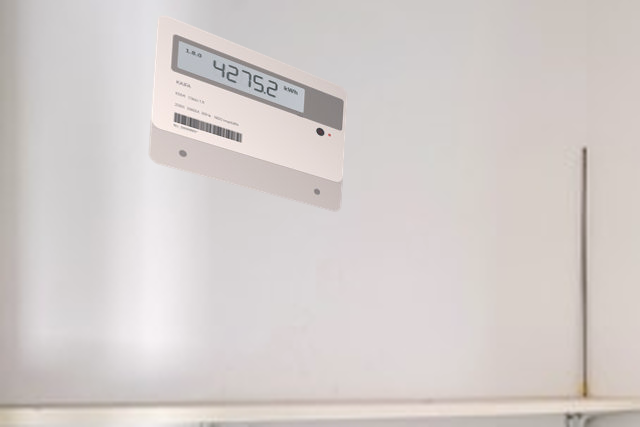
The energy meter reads 4275.2 kWh
